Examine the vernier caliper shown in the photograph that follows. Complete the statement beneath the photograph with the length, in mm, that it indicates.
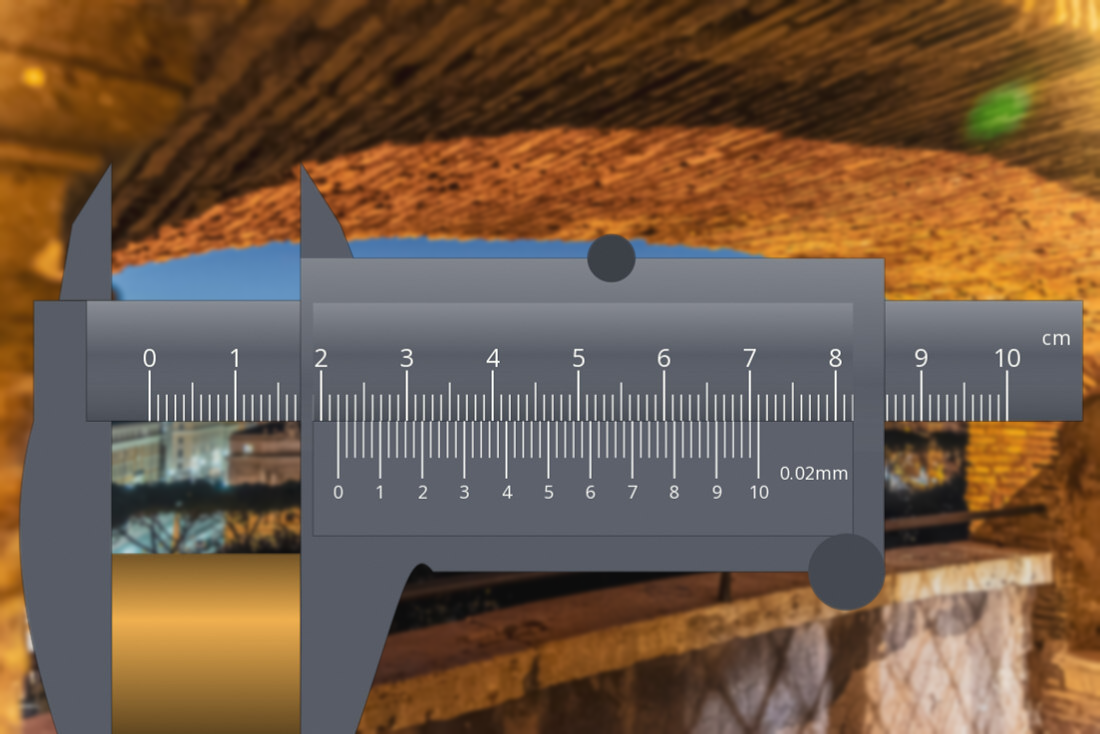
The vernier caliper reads 22.0 mm
